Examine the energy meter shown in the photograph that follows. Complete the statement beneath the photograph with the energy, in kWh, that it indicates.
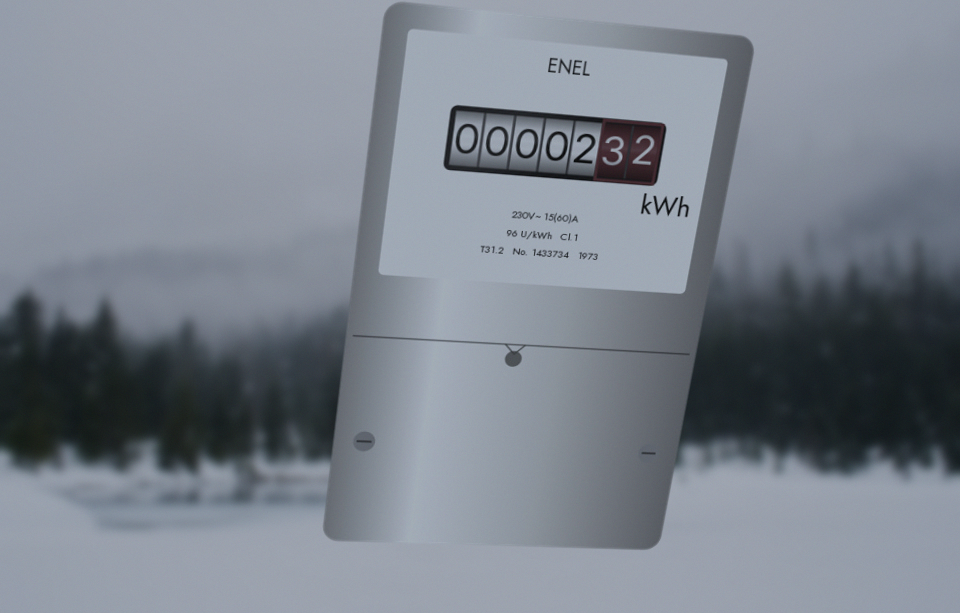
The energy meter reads 2.32 kWh
